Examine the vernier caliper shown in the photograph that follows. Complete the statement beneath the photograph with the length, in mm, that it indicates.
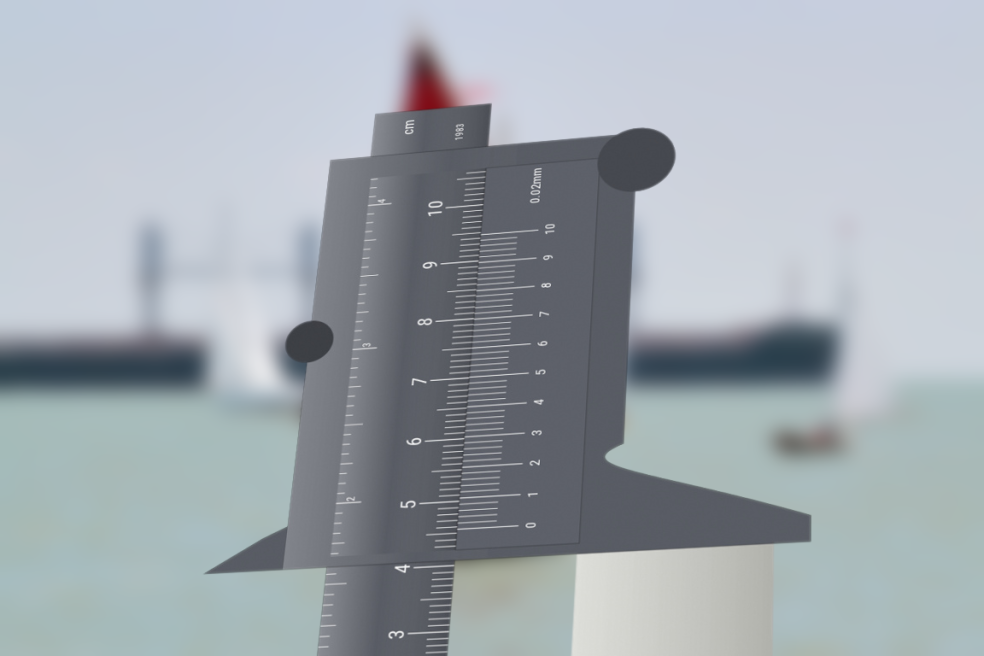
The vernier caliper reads 45.6 mm
